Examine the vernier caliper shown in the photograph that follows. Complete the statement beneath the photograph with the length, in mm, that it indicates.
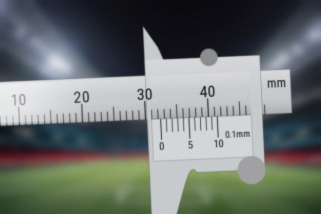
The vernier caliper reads 32.4 mm
